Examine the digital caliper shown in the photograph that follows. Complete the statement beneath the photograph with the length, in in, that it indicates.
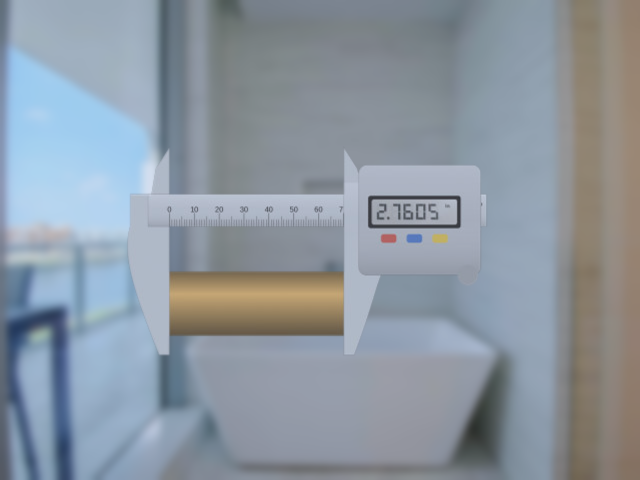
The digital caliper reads 2.7605 in
